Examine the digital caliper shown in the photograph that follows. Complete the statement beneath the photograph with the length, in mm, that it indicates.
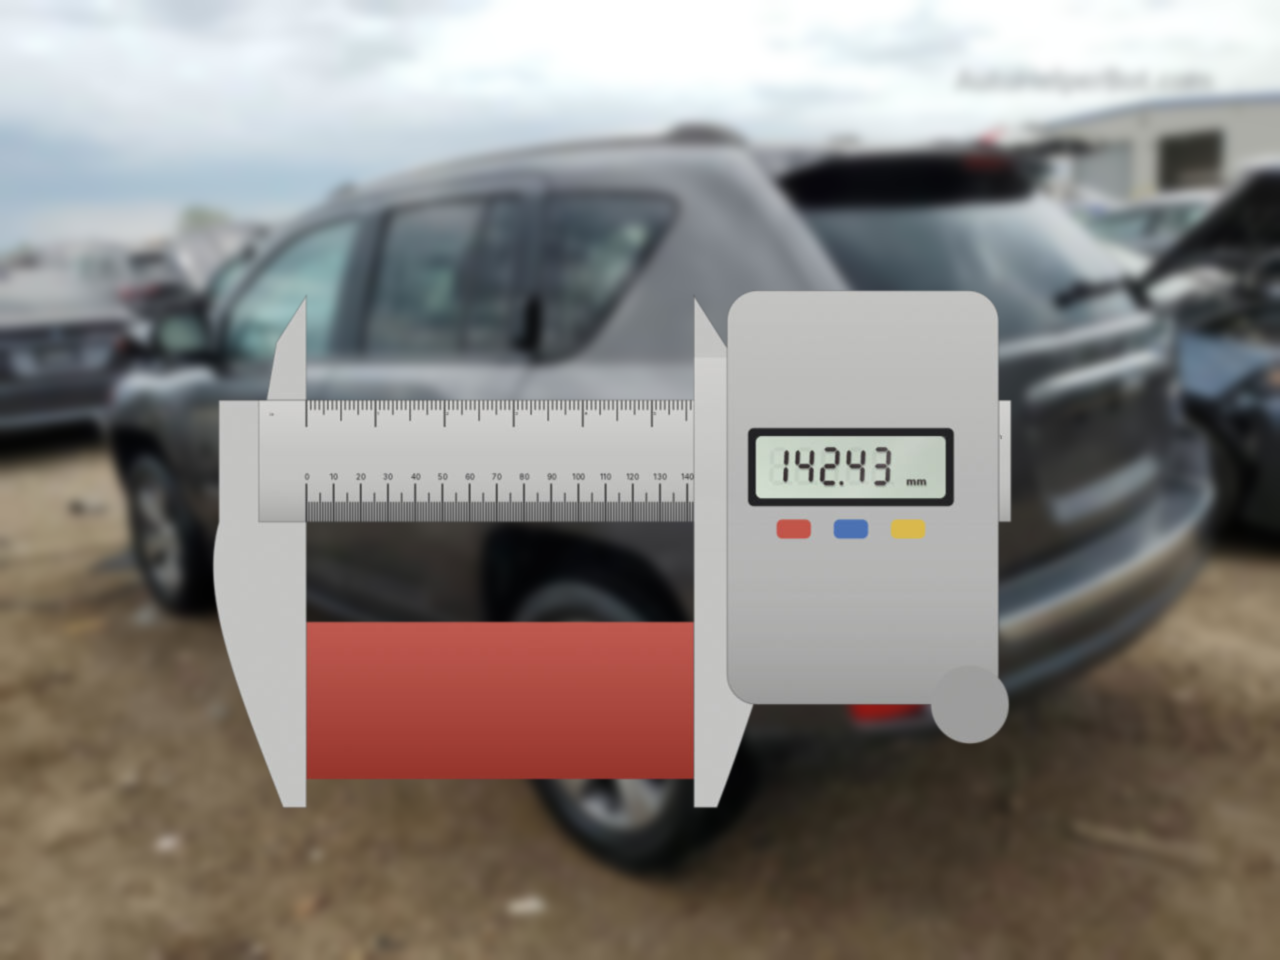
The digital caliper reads 142.43 mm
